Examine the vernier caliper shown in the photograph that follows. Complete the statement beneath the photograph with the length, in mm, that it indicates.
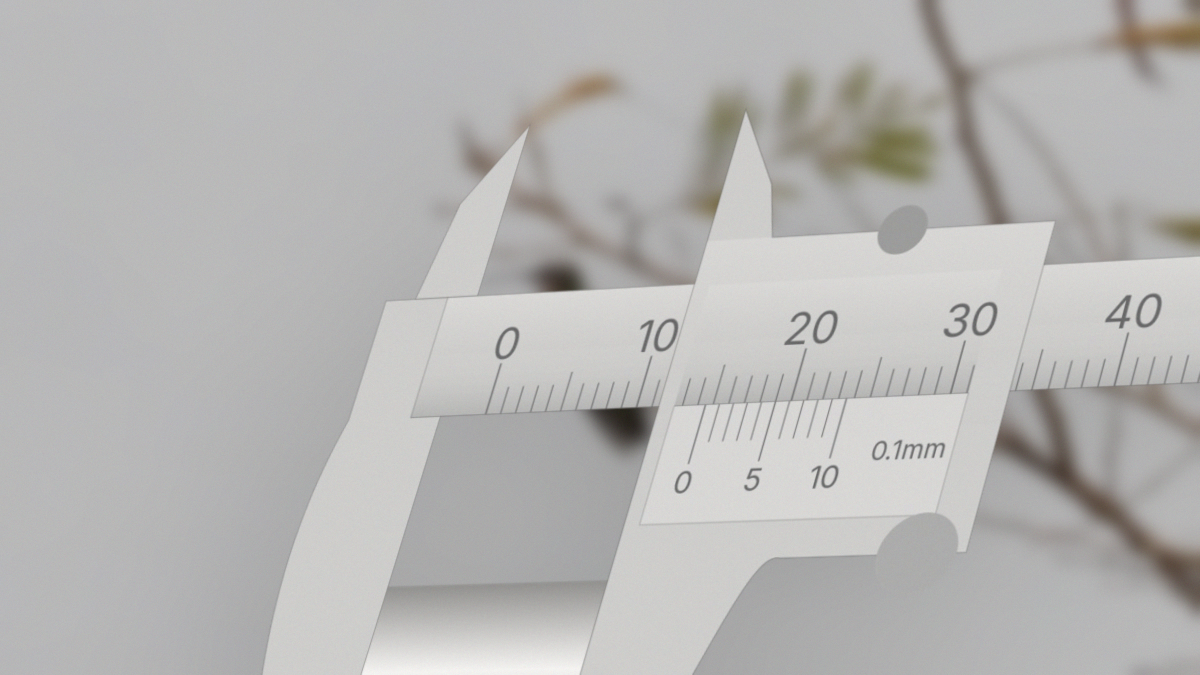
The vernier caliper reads 14.5 mm
